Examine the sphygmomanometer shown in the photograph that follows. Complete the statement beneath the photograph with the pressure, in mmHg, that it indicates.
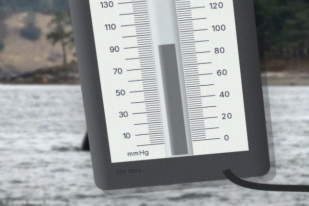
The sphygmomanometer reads 90 mmHg
